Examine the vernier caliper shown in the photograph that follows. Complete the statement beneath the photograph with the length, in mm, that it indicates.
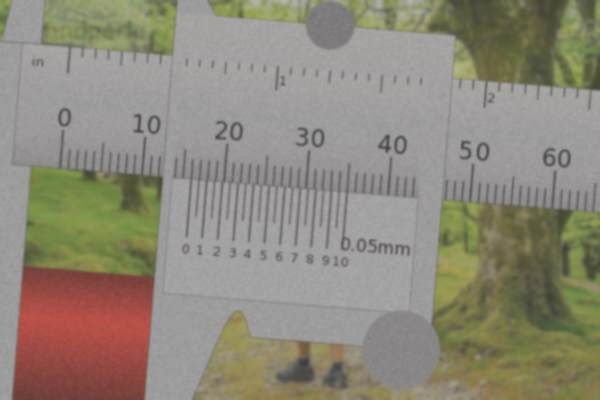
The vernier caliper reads 16.0 mm
